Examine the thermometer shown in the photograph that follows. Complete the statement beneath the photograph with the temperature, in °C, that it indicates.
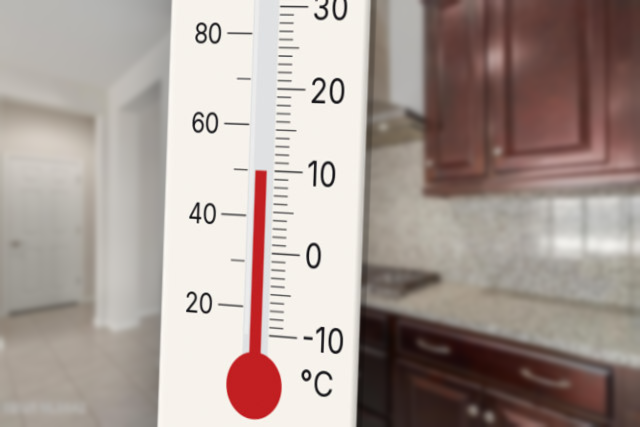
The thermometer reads 10 °C
